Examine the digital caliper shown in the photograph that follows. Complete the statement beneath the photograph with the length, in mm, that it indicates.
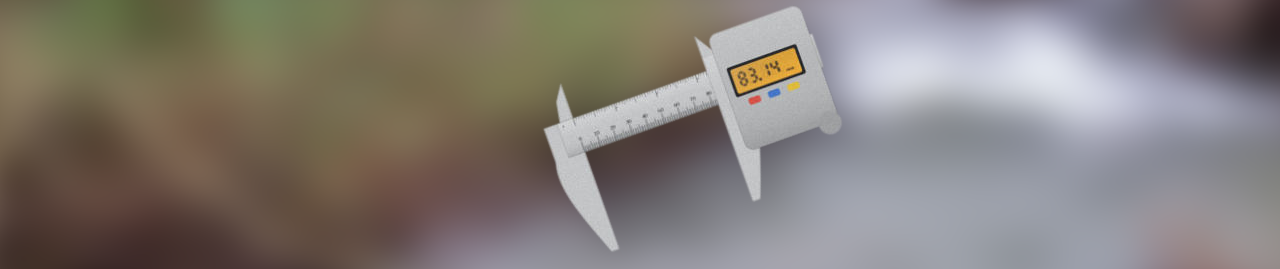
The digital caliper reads 83.14 mm
